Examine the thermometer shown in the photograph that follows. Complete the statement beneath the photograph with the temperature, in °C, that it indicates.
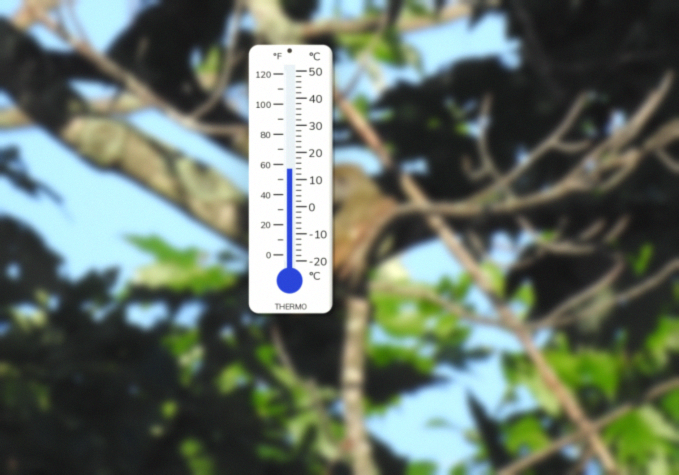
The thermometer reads 14 °C
